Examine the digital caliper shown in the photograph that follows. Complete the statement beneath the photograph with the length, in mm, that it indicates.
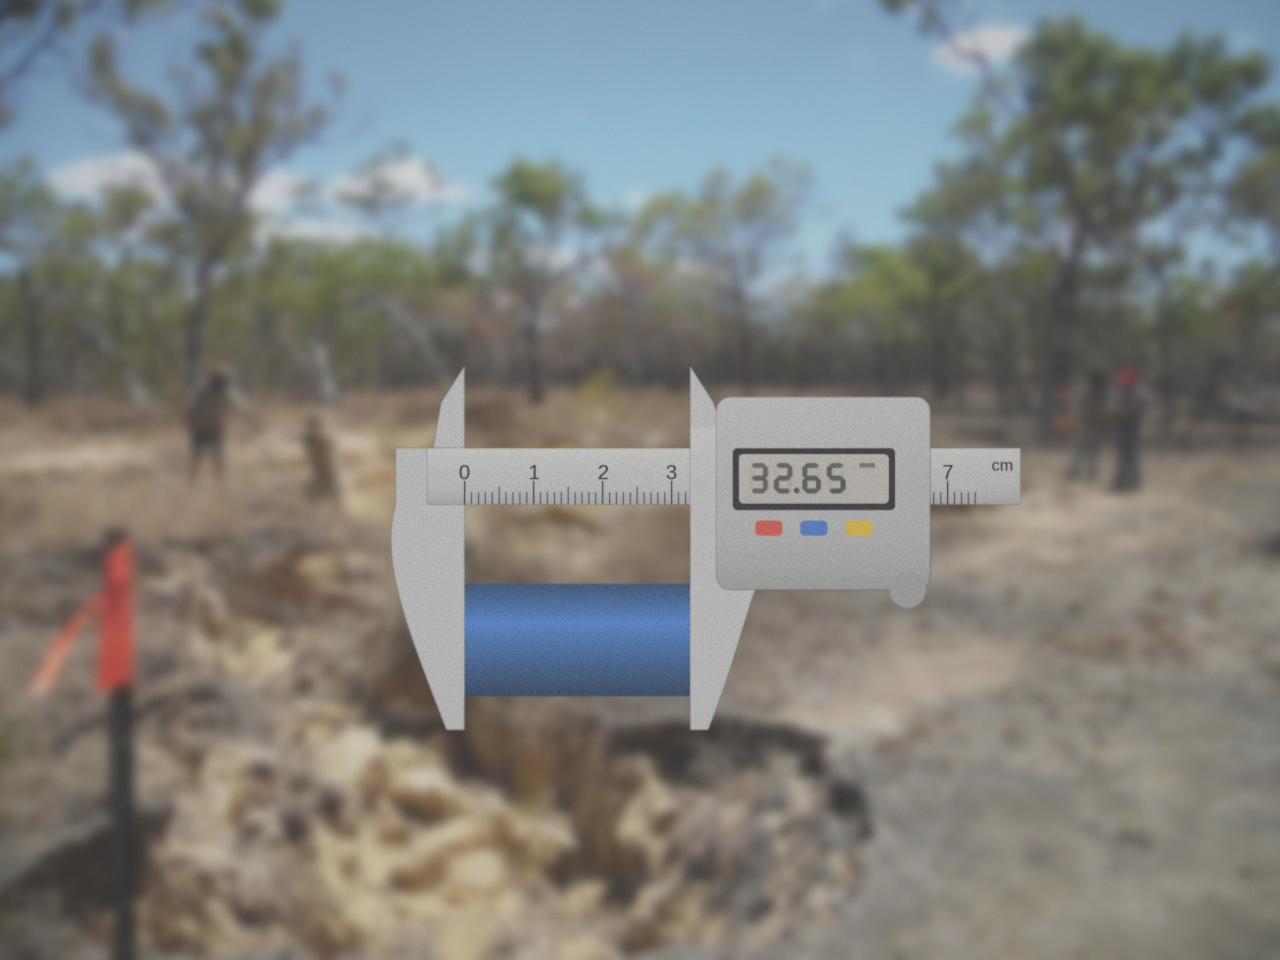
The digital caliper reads 32.65 mm
